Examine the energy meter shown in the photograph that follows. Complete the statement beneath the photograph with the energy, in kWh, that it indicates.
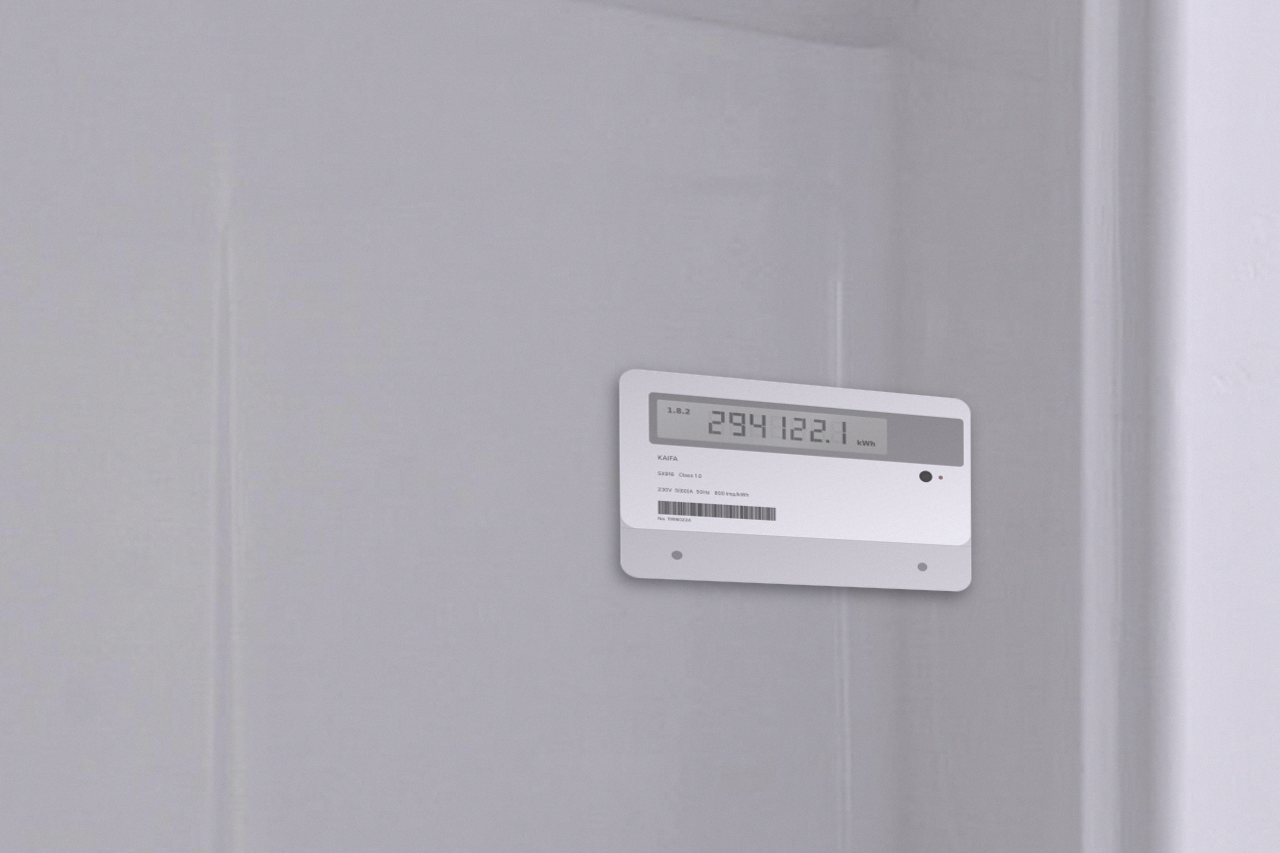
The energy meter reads 294122.1 kWh
